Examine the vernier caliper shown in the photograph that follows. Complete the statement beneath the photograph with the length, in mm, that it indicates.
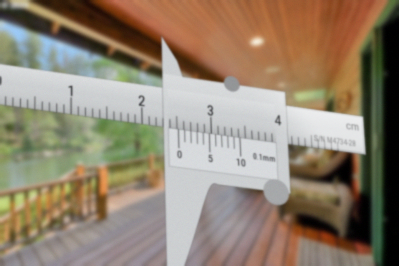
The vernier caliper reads 25.2 mm
